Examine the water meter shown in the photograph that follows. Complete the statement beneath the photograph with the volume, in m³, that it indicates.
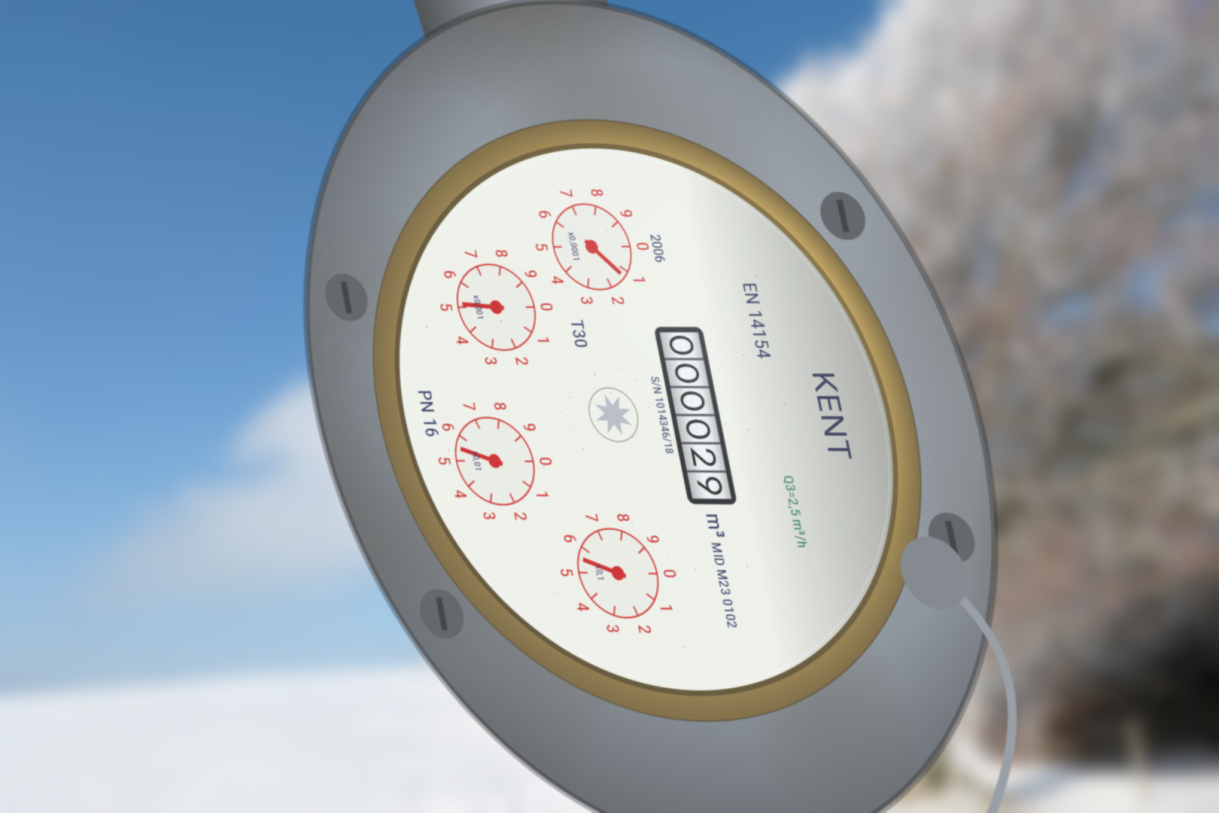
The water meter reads 29.5551 m³
